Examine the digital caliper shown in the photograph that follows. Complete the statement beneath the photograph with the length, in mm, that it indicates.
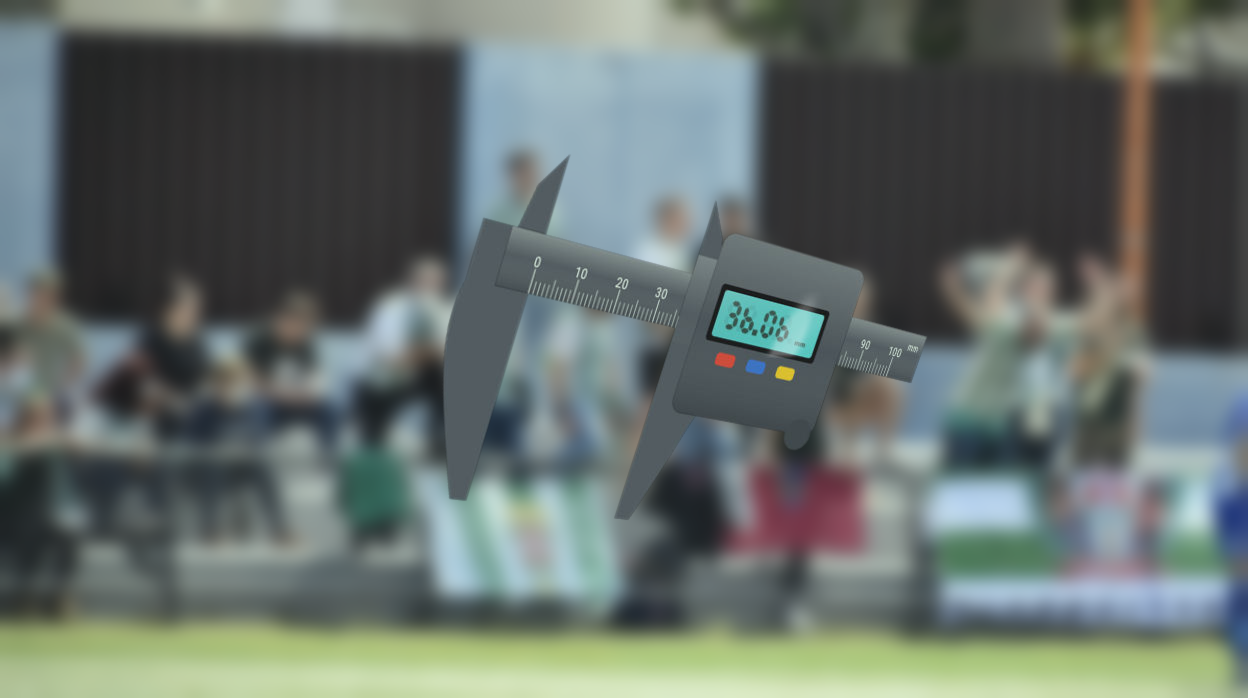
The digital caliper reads 36.06 mm
